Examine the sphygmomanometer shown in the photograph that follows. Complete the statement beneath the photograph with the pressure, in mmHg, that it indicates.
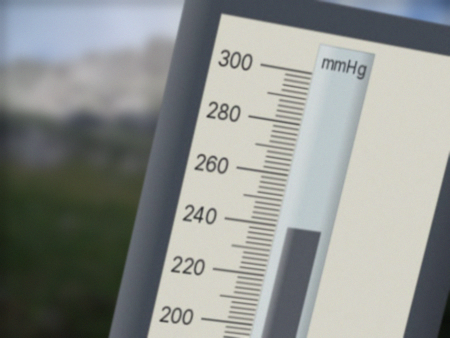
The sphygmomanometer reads 240 mmHg
